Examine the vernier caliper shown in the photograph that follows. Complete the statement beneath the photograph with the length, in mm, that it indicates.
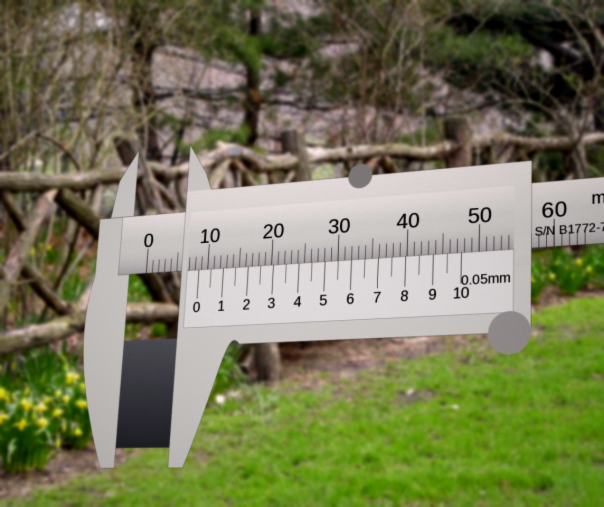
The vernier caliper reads 8.6 mm
